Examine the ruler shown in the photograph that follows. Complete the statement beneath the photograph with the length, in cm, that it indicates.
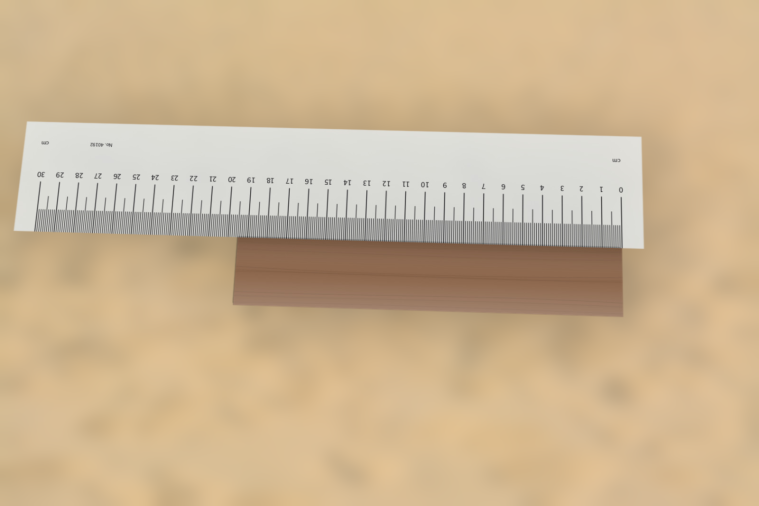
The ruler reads 19.5 cm
